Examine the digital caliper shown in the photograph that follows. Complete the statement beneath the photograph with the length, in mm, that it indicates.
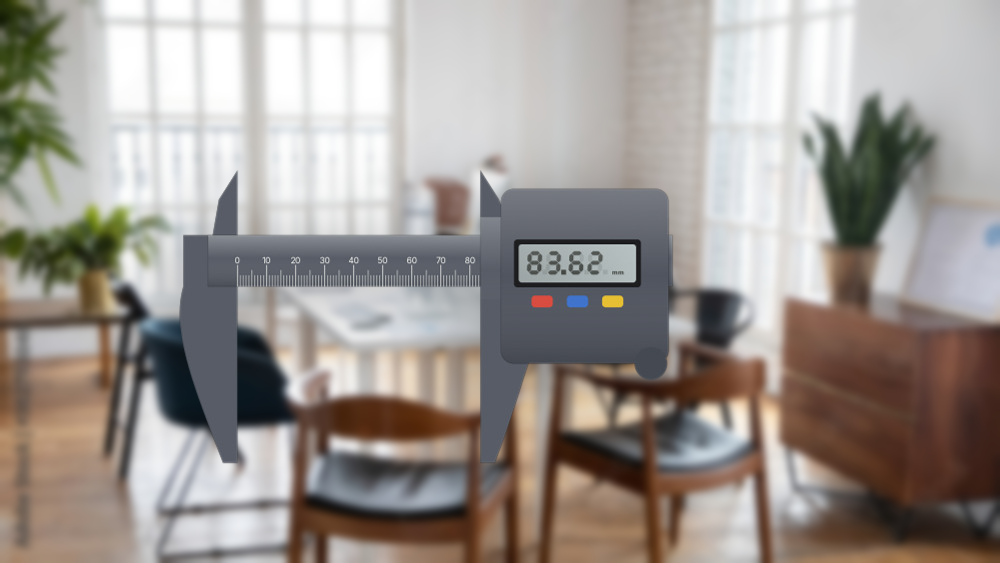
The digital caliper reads 83.62 mm
